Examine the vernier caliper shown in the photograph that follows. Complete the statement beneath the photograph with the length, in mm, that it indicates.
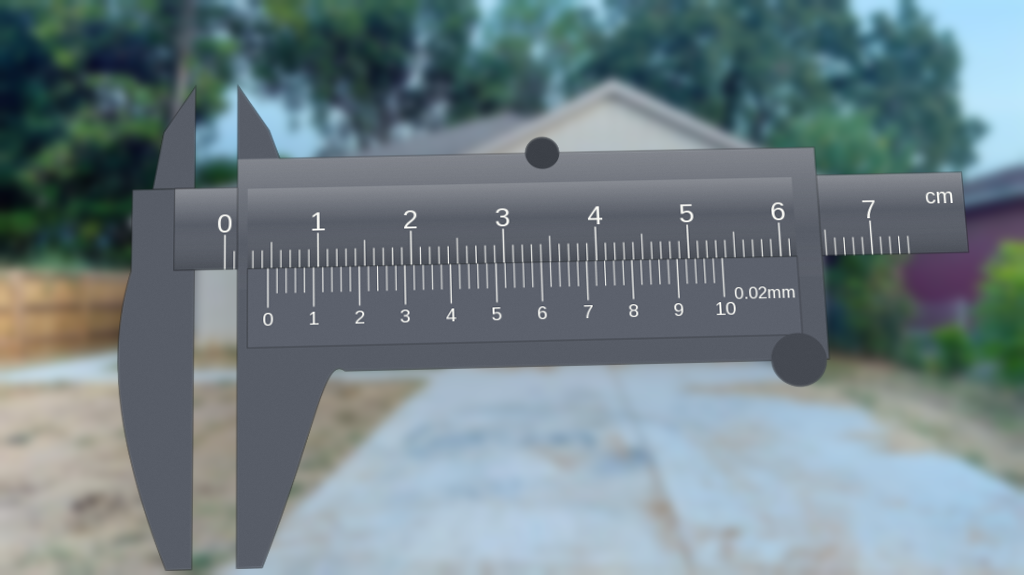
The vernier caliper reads 4.6 mm
